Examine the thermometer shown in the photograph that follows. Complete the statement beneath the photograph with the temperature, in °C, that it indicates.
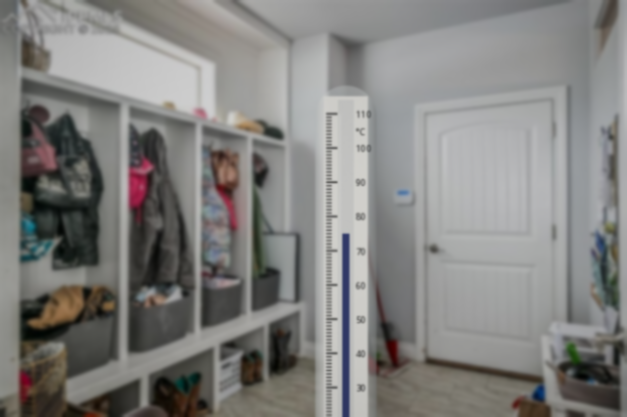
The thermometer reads 75 °C
